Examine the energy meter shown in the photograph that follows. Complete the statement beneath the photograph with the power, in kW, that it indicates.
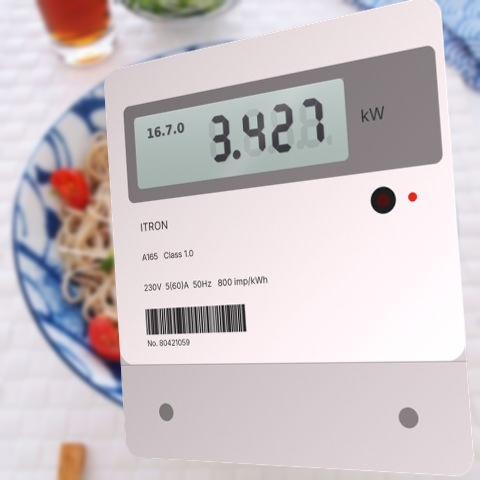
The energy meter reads 3.427 kW
